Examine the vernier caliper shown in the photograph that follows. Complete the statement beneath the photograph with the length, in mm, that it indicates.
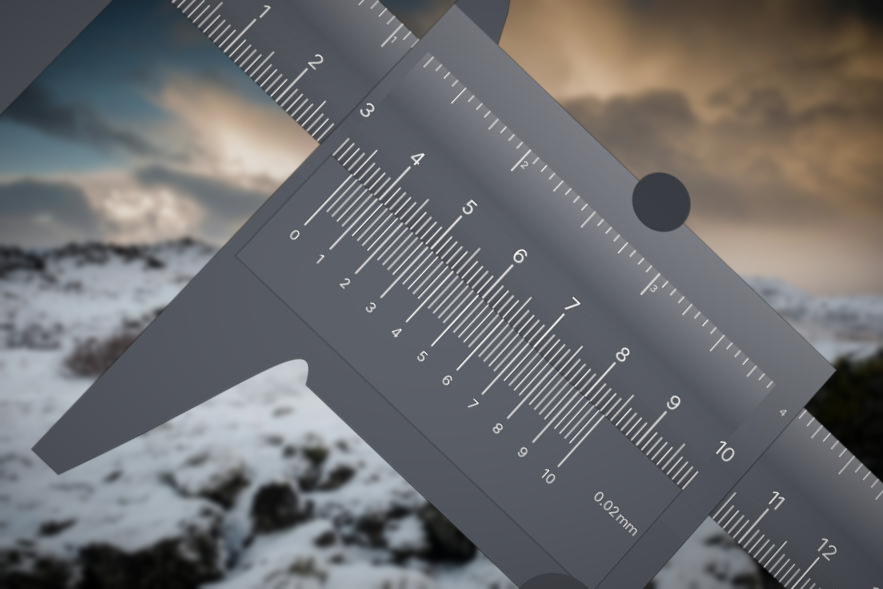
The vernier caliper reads 34.8 mm
